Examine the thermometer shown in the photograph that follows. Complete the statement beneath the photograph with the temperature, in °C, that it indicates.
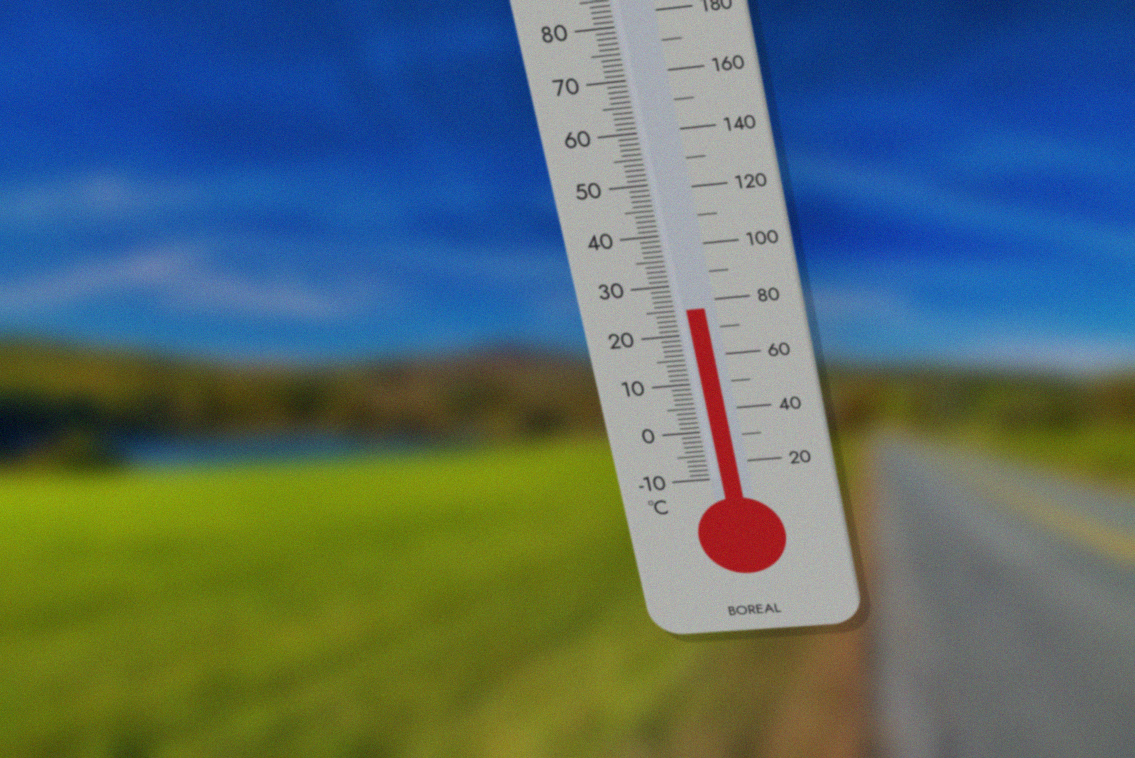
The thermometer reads 25 °C
